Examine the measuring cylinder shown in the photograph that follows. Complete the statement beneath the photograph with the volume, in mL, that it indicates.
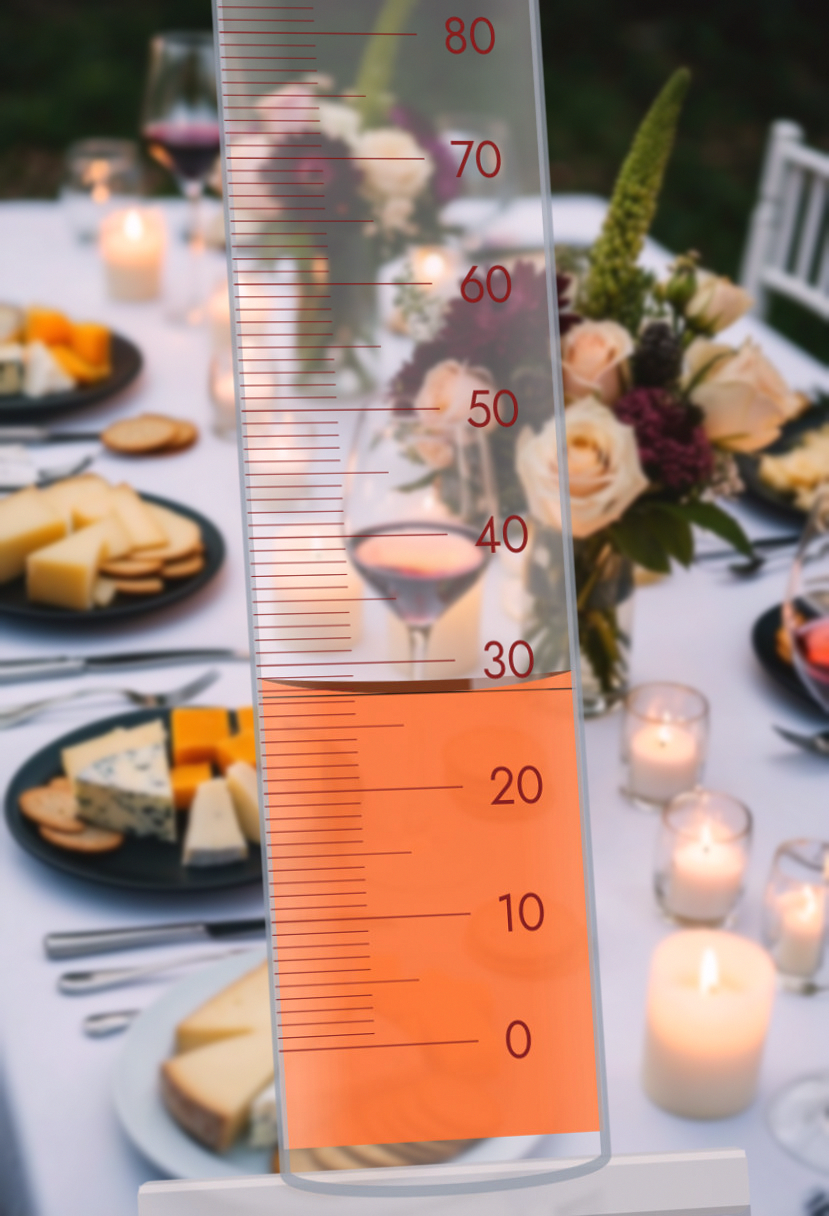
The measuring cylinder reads 27.5 mL
